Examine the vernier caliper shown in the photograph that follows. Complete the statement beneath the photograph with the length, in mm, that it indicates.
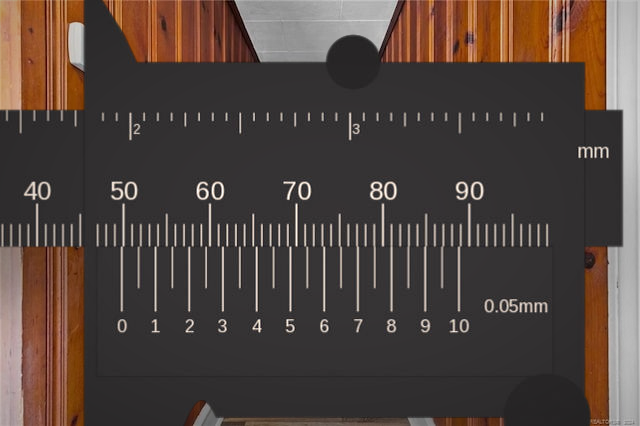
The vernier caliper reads 49.8 mm
